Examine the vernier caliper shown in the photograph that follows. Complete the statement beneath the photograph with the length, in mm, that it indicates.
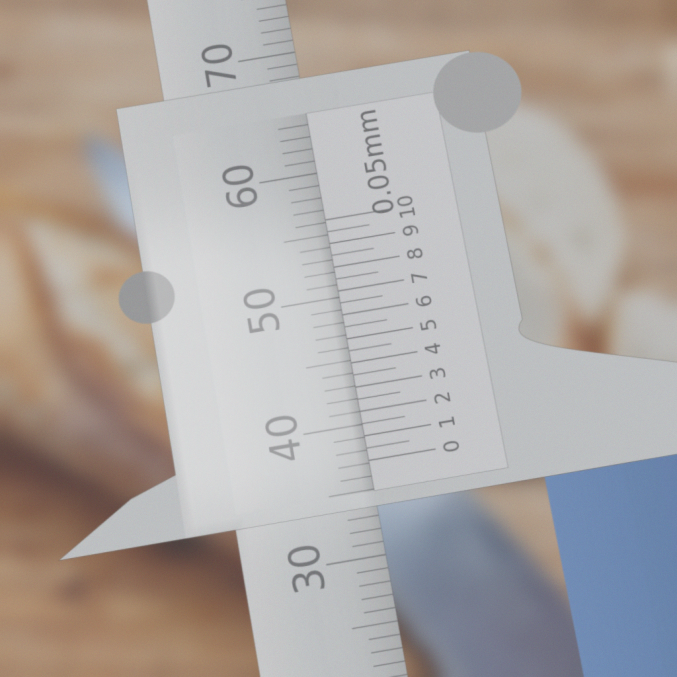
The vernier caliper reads 37.2 mm
